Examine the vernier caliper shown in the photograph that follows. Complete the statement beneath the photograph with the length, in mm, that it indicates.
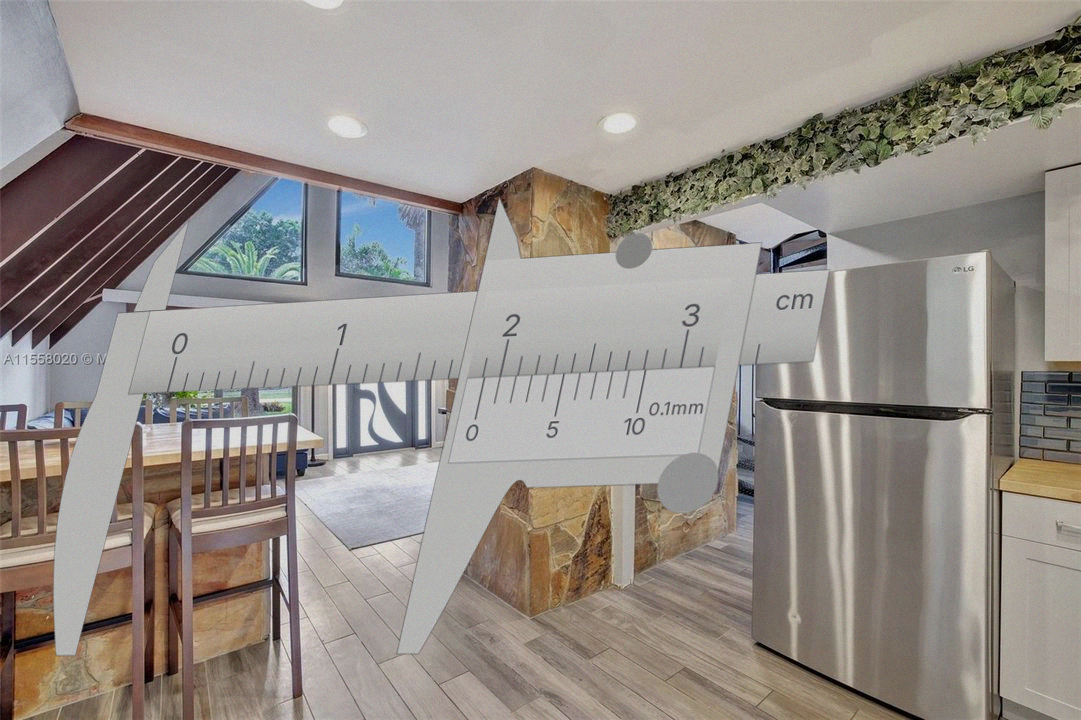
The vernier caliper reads 19.1 mm
